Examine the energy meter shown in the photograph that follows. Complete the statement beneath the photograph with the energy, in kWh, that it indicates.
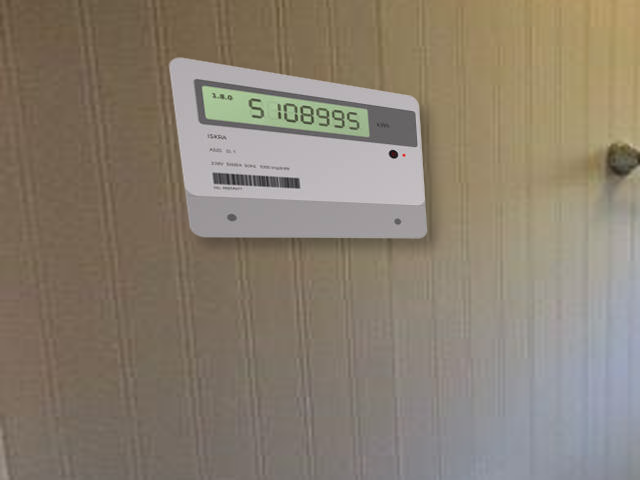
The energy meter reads 5108995 kWh
